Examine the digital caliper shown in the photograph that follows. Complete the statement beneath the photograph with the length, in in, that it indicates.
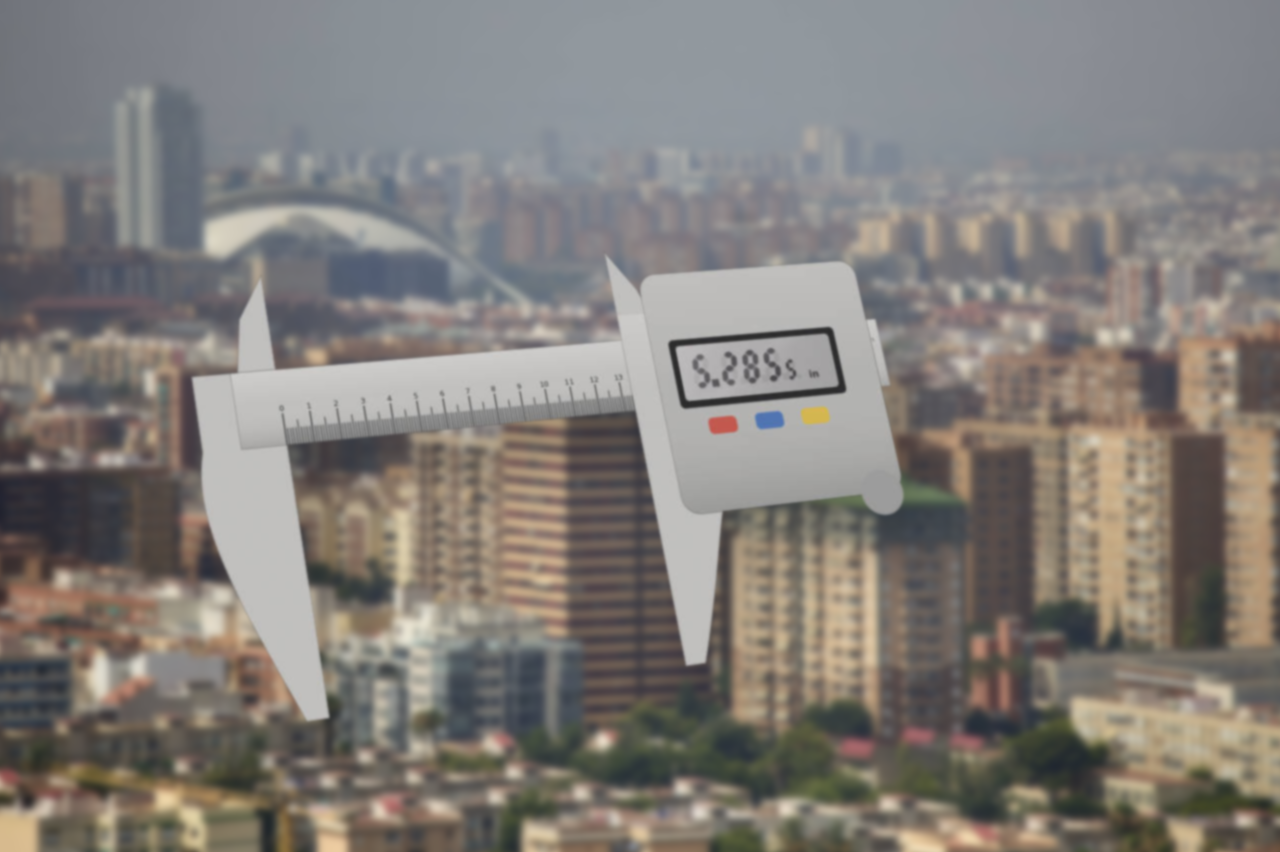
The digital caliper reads 5.2855 in
